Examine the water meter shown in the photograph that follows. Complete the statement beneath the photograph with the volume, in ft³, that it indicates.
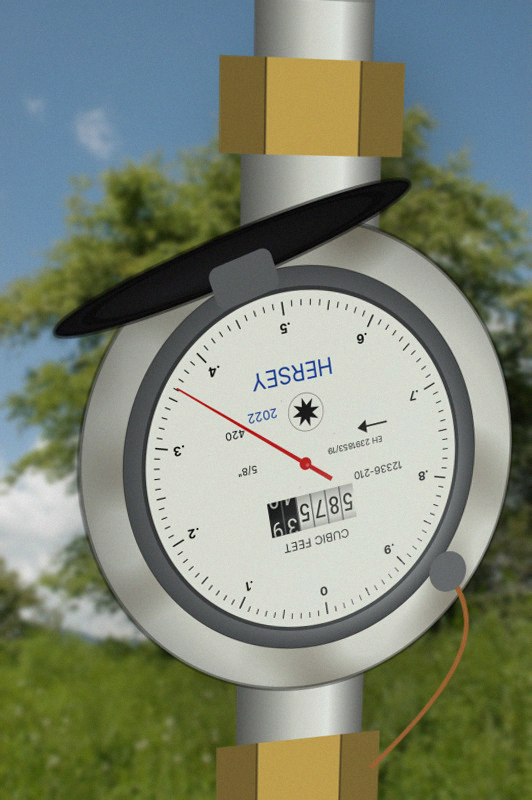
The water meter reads 587539.36 ft³
